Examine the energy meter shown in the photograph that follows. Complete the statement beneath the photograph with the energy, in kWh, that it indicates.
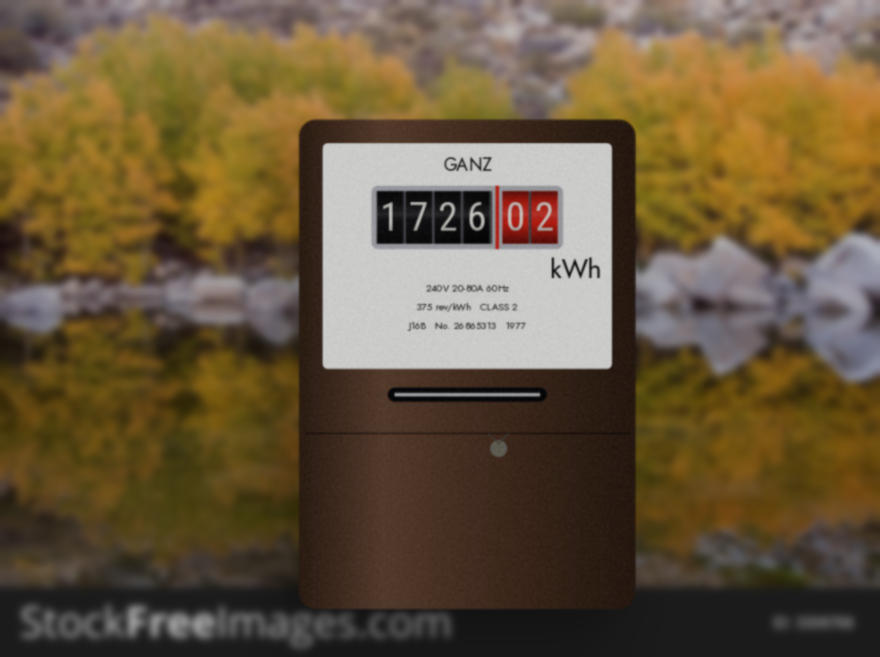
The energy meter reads 1726.02 kWh
